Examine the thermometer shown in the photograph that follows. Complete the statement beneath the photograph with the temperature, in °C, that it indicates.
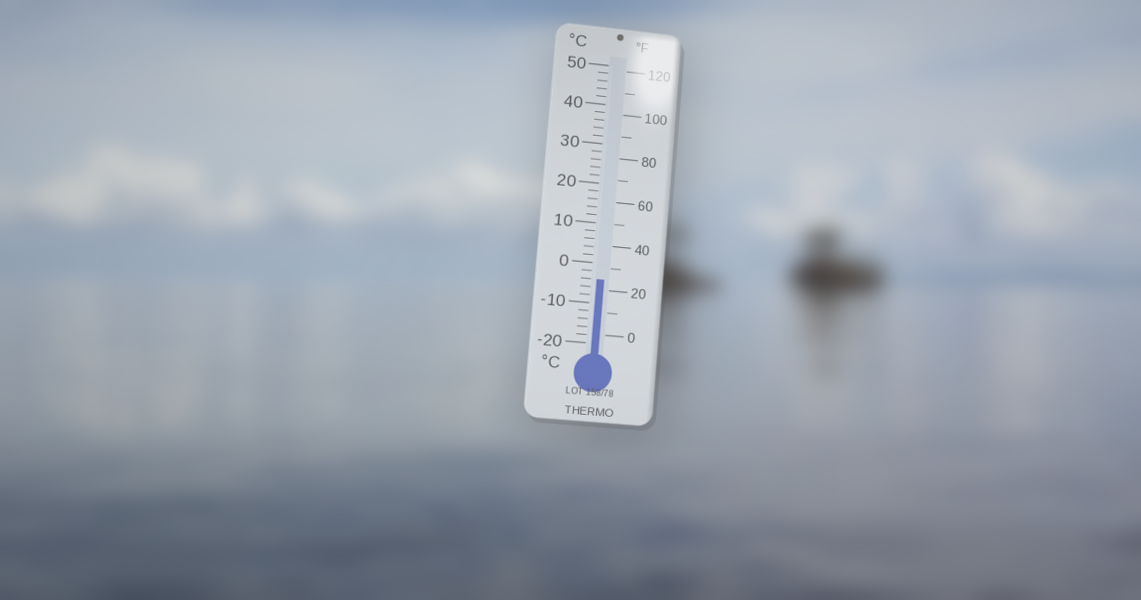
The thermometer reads -4 °C
